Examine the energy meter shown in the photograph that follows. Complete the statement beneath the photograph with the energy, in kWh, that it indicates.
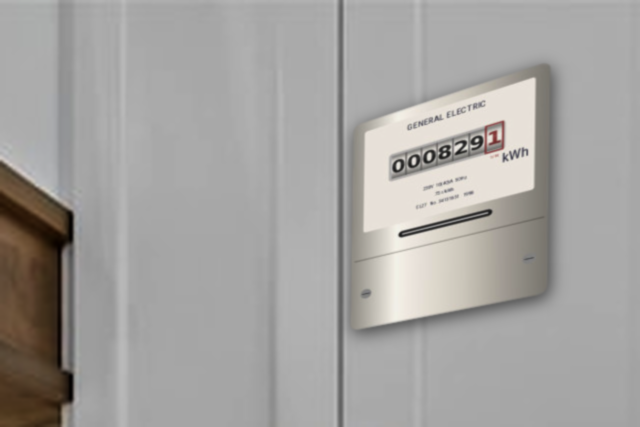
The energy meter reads 829.1 kWh
